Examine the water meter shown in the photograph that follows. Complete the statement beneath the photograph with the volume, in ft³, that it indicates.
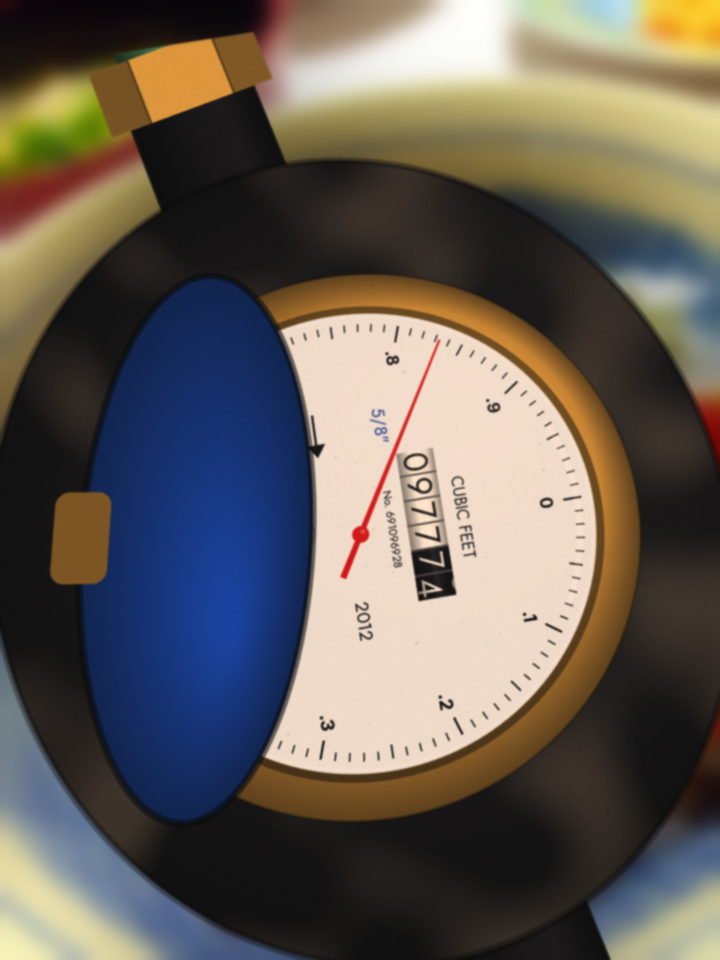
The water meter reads 97773.83 ft³
